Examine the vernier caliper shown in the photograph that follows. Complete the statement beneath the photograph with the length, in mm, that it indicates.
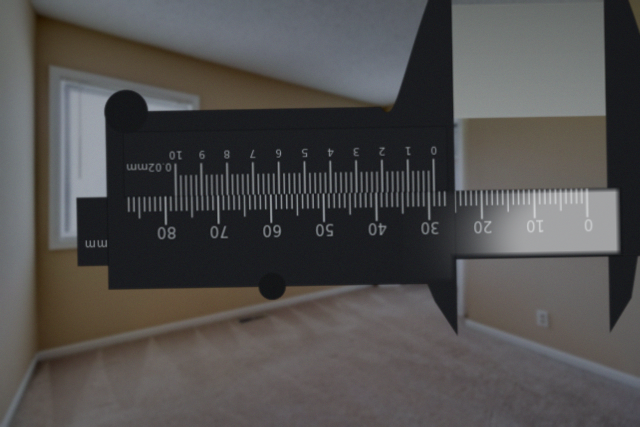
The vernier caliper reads 29.0 mm
